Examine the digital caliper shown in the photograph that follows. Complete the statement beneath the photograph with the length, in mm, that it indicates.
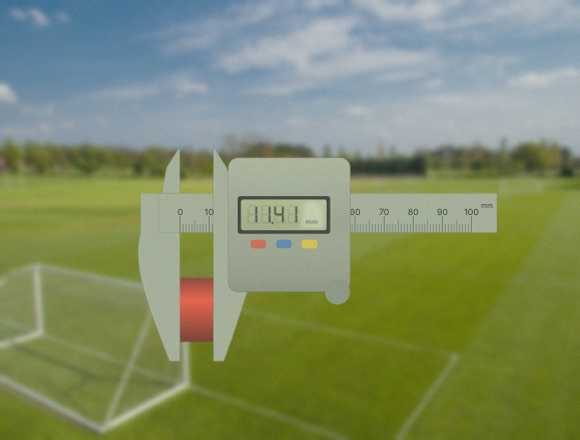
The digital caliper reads 11.41 mm
